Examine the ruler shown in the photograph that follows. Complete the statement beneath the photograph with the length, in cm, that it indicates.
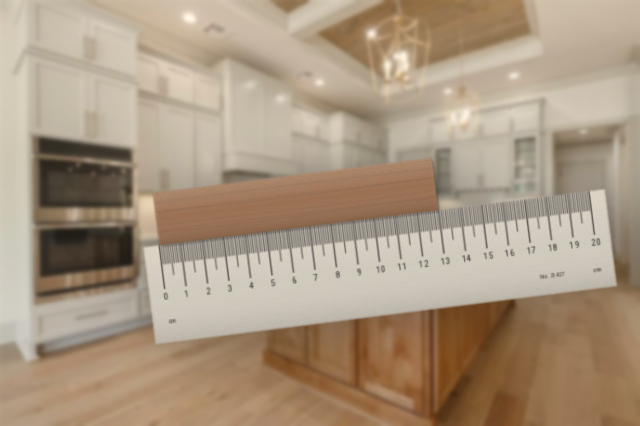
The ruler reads 13 cm
